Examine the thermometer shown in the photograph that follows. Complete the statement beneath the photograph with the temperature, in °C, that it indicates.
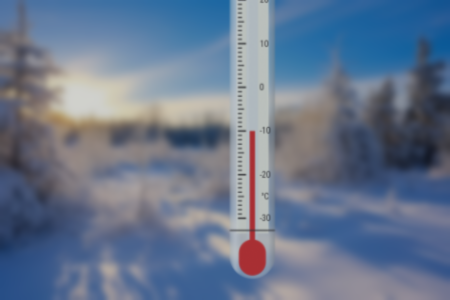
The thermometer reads -10 °C
